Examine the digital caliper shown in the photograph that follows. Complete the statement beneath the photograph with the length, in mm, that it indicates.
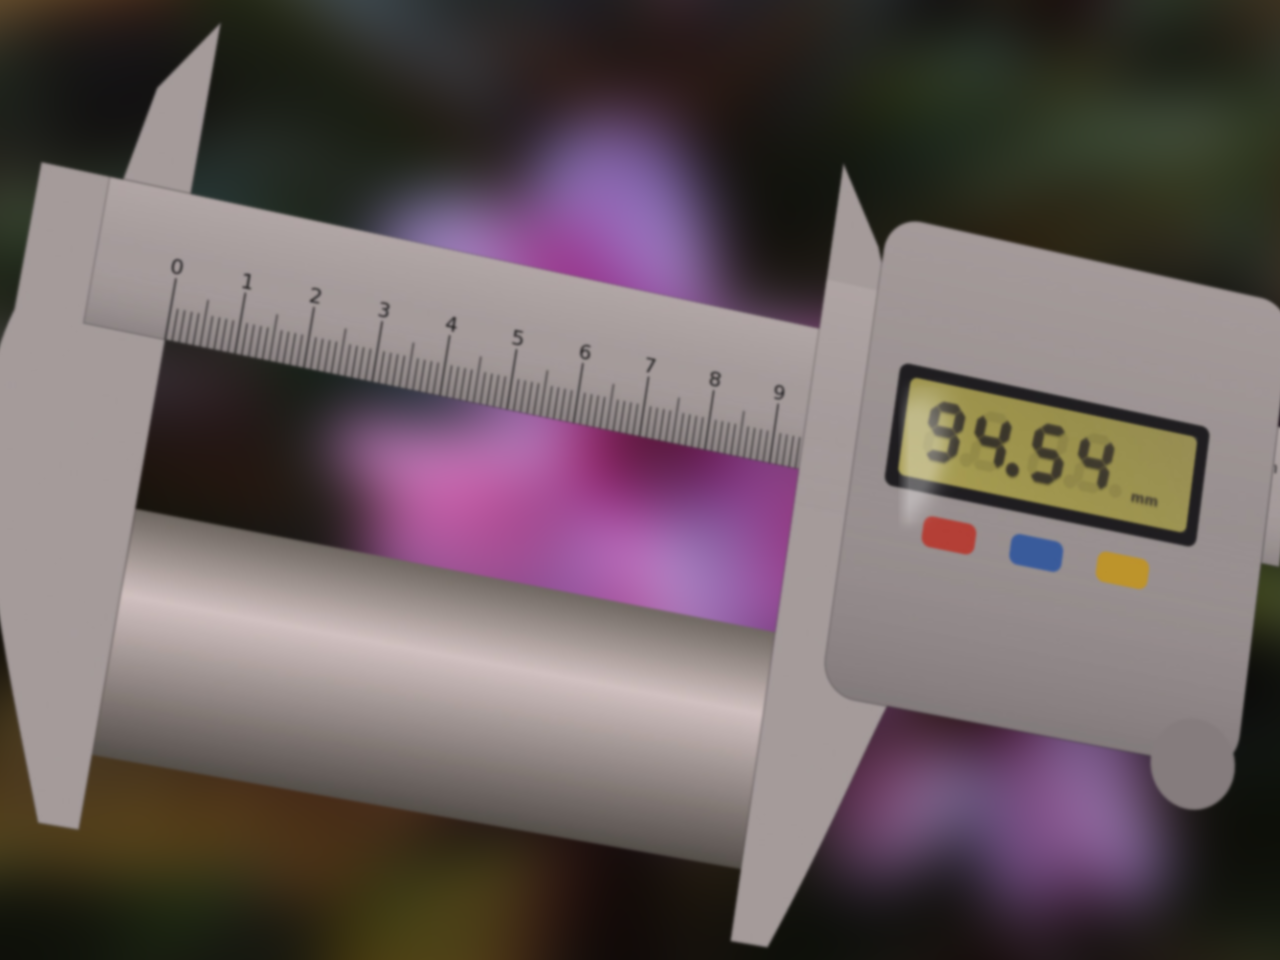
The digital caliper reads 94.54 mm
